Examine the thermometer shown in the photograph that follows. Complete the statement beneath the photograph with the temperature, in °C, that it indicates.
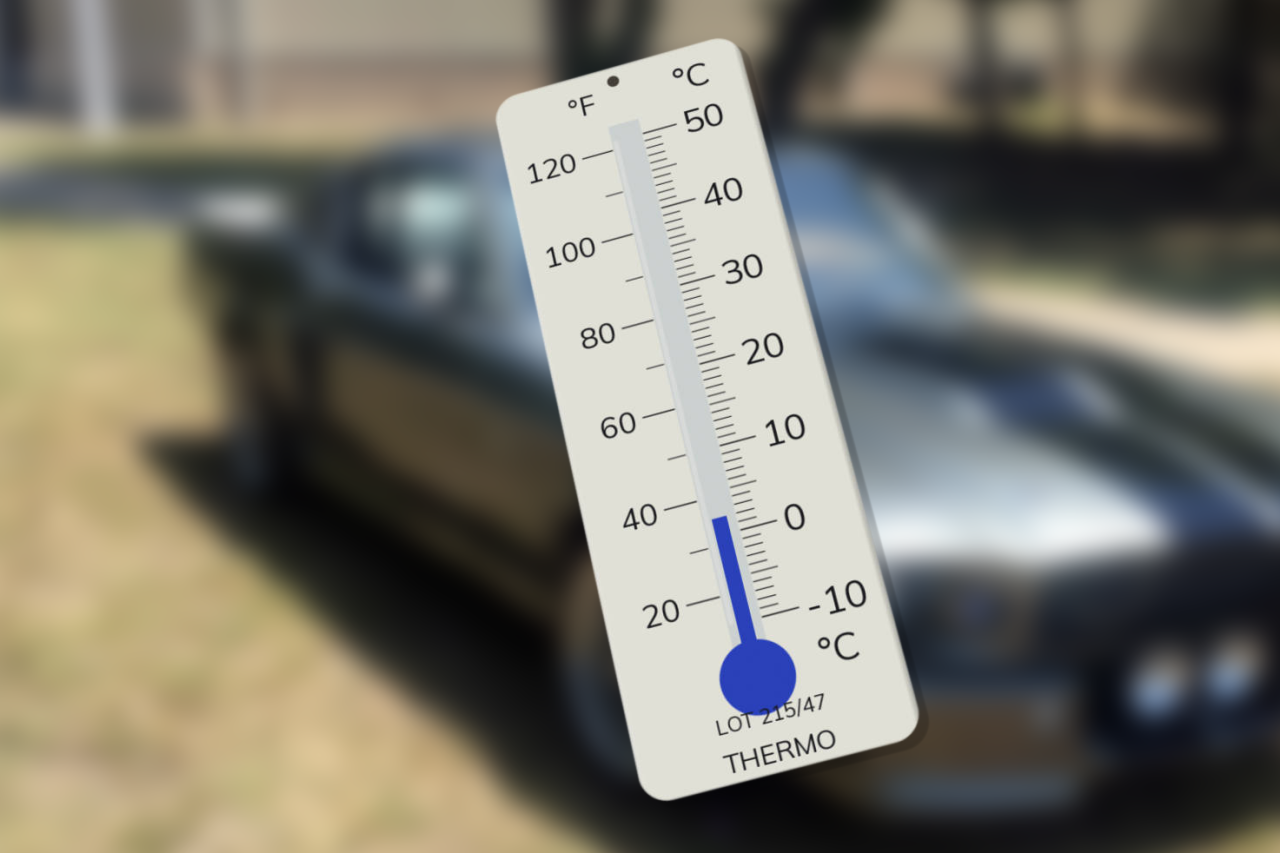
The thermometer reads 2 °C
